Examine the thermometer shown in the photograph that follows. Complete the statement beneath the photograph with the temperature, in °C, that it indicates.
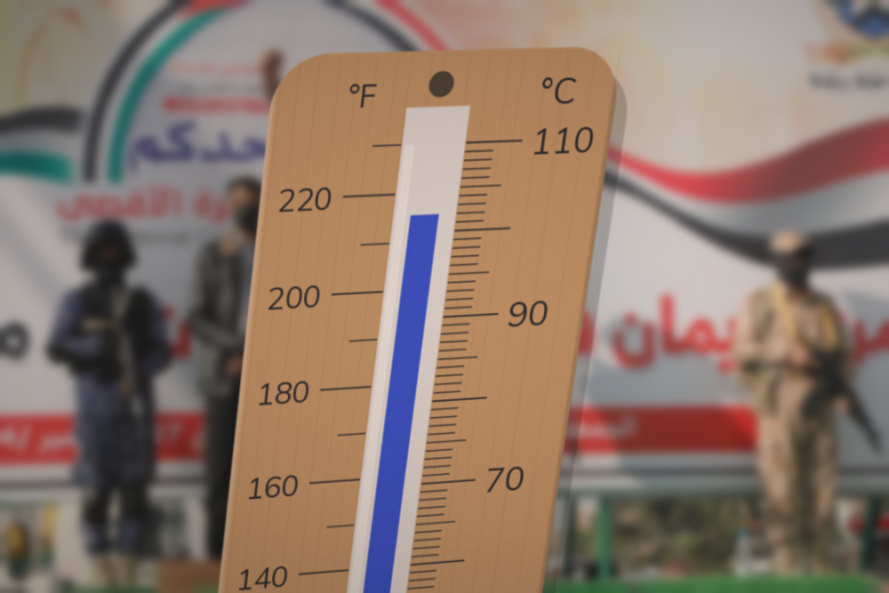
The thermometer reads 102 °C
